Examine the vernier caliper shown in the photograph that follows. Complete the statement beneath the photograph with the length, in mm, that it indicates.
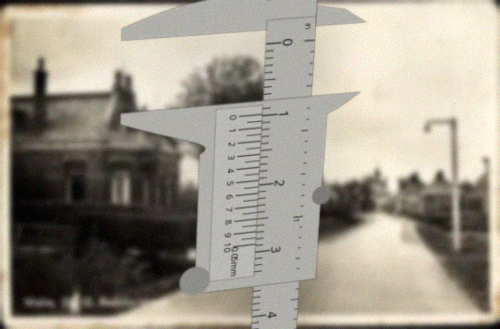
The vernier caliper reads 9.8 mm
